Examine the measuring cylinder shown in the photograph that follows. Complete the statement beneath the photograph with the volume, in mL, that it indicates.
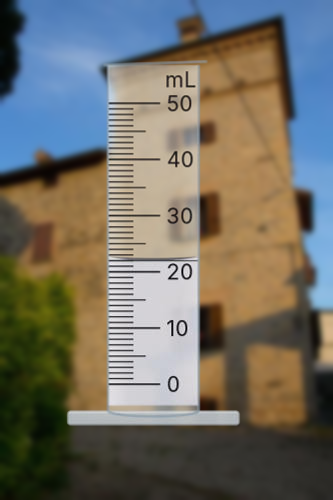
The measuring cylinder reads 22 mL
